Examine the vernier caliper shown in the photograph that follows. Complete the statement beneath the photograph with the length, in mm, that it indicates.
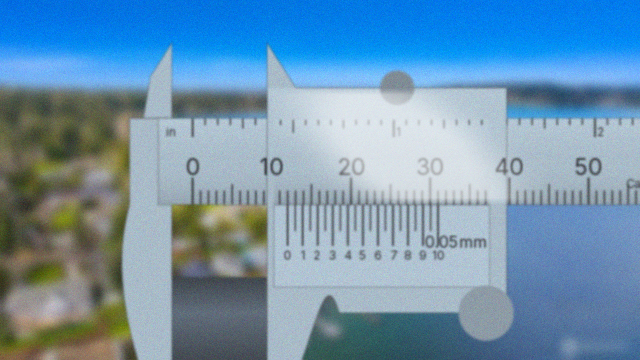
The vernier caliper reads 12.0 mm
